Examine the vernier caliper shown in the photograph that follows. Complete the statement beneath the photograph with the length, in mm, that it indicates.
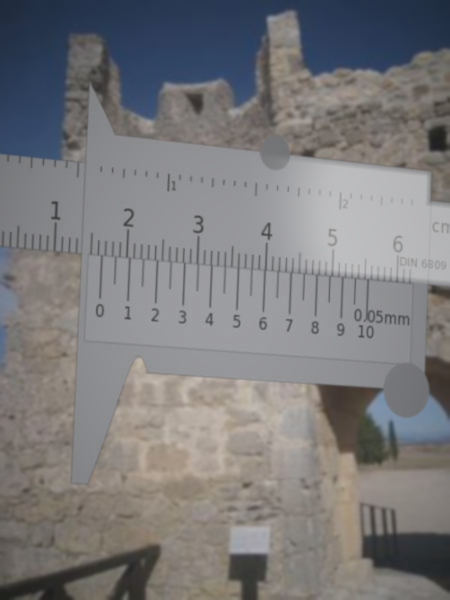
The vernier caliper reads 16.5 mm
